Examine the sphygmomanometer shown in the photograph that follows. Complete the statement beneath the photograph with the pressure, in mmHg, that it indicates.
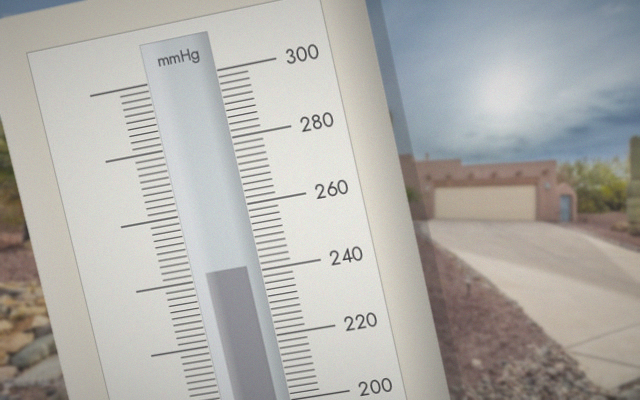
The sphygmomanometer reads 242 mmHg
